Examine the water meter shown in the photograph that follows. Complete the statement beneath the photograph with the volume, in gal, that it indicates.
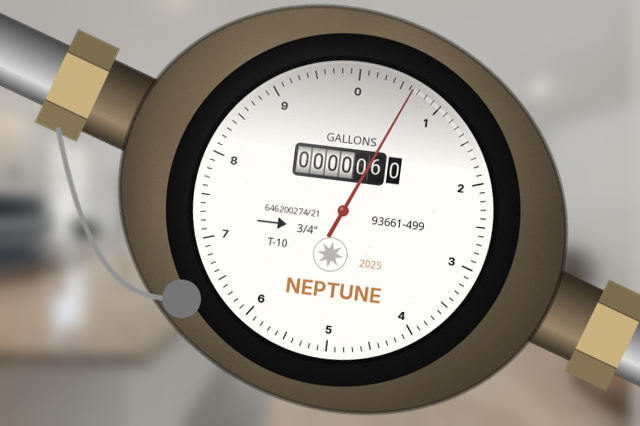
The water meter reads 60.6 gal
